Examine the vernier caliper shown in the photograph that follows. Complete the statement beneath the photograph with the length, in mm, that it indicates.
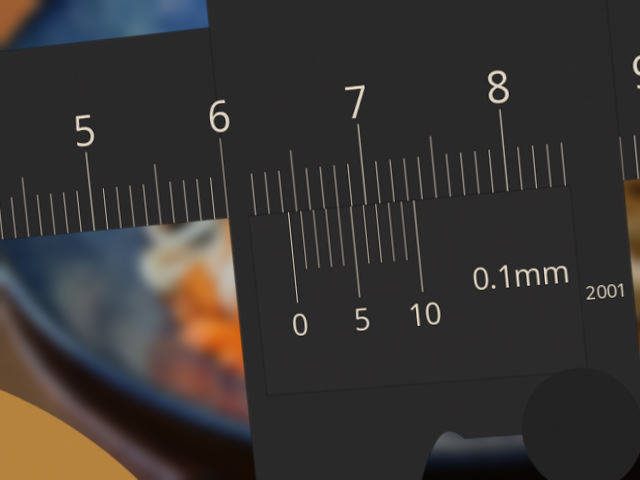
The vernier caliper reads 64.4 mm
